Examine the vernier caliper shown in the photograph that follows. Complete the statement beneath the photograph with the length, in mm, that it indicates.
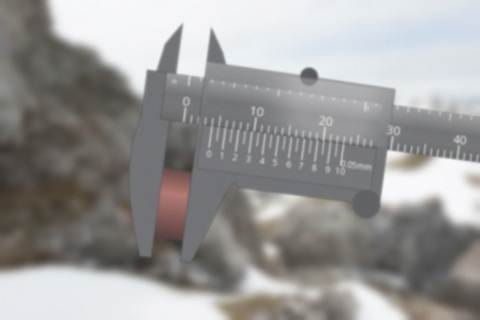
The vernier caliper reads 4.0 mm
